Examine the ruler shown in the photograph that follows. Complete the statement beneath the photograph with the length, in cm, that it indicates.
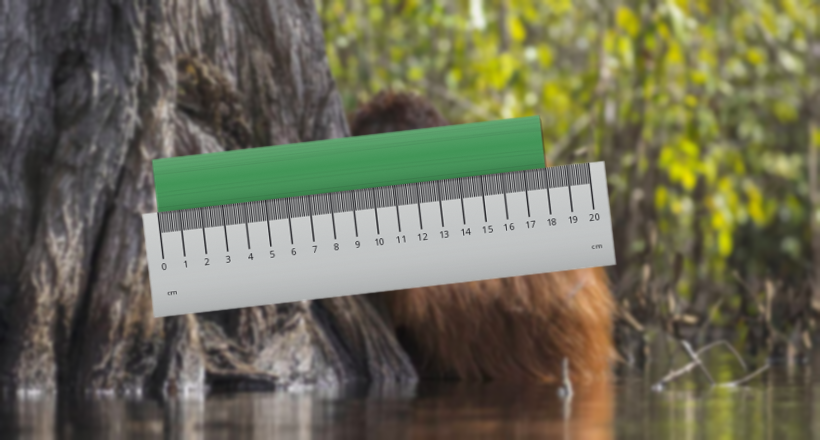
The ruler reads 18 cm
